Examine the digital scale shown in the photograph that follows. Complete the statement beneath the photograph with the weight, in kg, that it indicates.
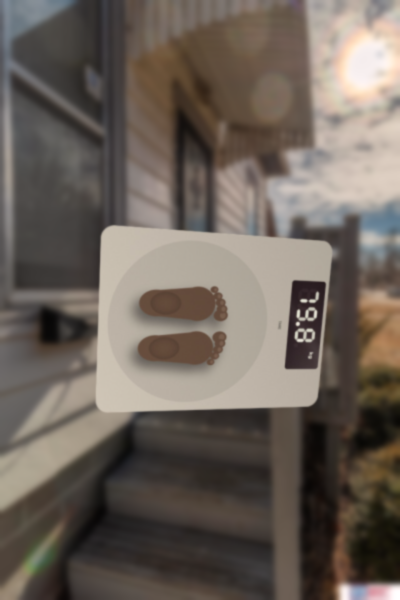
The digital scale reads 79.8 kg
